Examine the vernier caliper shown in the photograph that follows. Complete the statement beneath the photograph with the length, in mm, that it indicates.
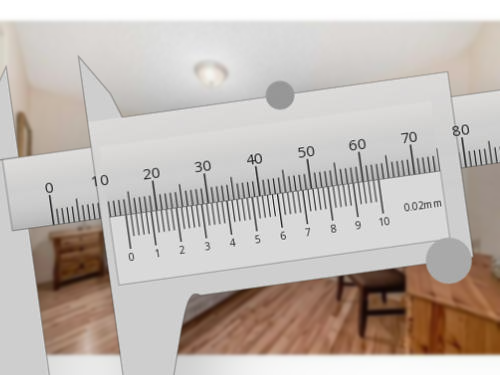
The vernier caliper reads 14.0 mm
